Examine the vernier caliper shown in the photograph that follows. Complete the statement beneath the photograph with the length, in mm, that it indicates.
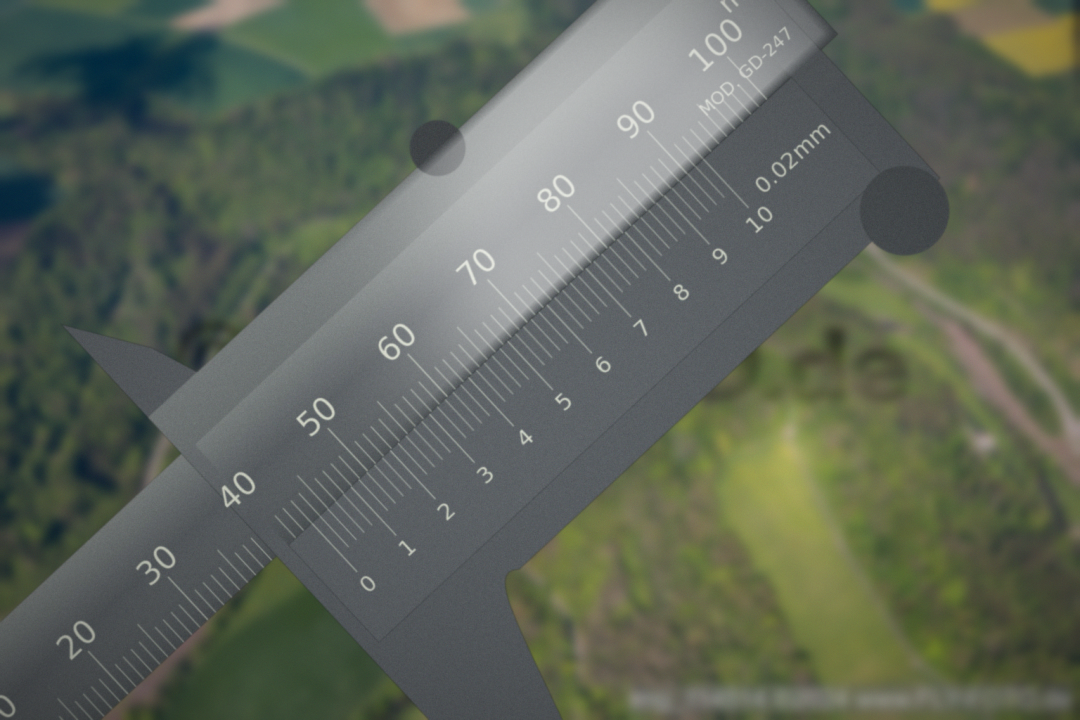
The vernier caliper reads 43.0 mm
